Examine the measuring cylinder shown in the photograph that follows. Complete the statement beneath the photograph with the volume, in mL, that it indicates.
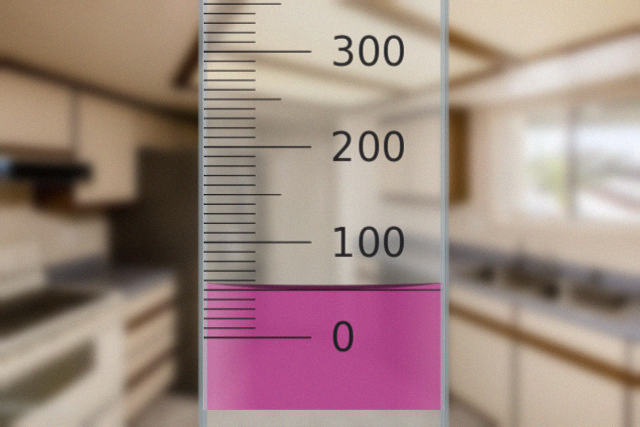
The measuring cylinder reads 50 mL
